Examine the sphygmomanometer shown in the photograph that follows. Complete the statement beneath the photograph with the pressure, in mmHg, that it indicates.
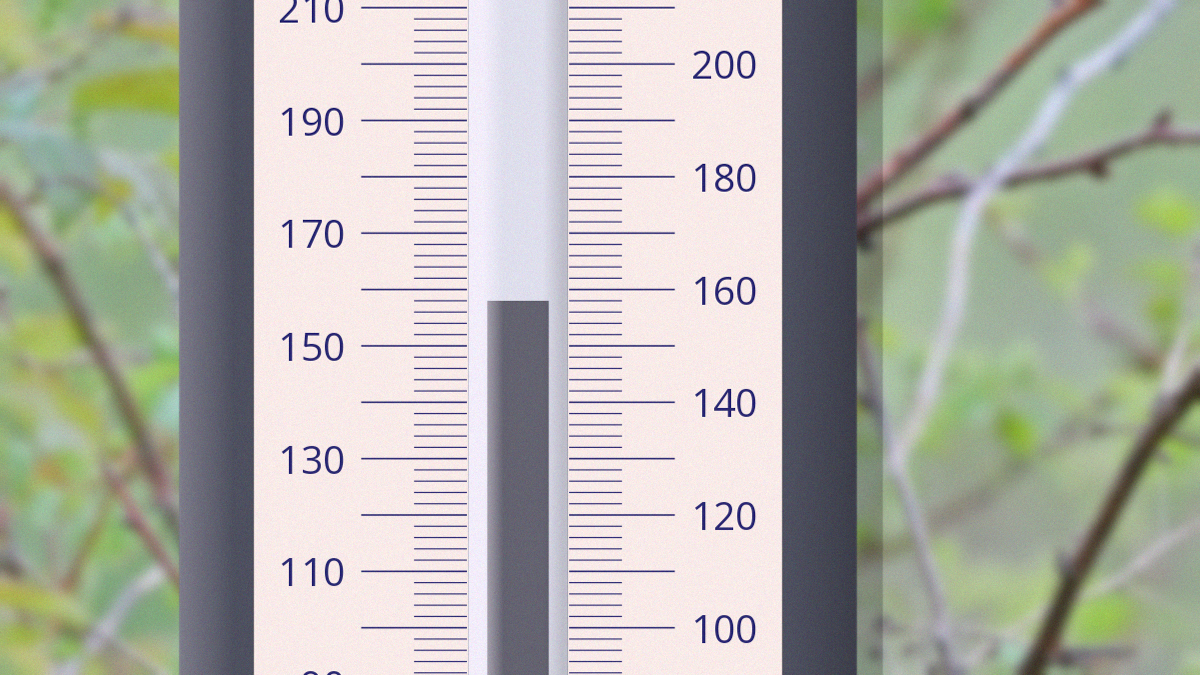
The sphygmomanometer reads 158 mmHg
